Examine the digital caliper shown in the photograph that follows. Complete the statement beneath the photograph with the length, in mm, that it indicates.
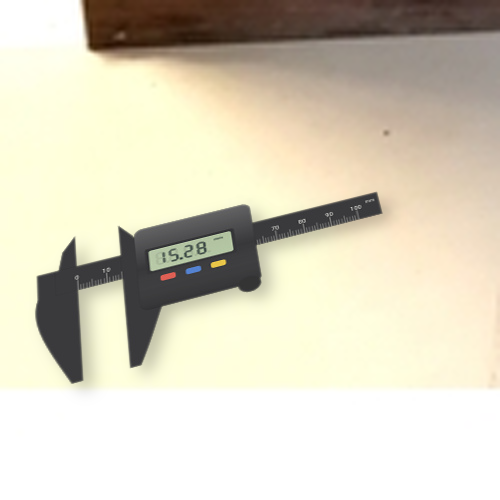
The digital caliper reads 15.28 mm
